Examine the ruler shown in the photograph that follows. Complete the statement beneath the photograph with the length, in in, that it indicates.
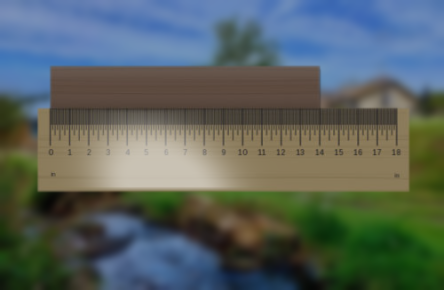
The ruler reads 14 in
